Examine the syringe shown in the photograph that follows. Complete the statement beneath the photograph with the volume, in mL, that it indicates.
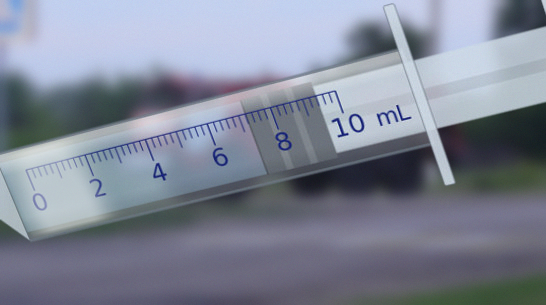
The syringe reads 7.2 mL
